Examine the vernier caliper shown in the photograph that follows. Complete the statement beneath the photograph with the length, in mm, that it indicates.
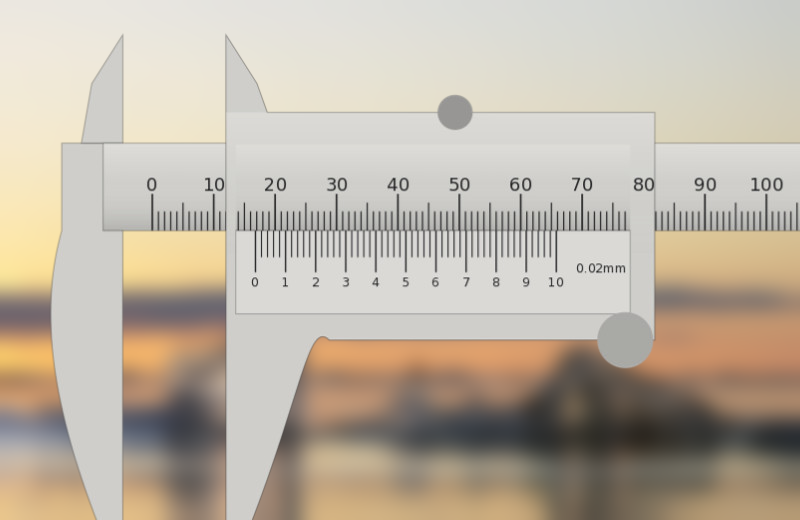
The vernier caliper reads 16.8 mm
